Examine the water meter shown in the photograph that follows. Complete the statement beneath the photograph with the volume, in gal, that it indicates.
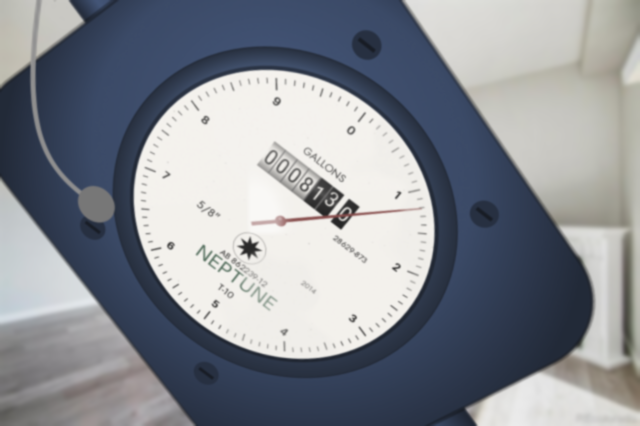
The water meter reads 8131.2 gal
